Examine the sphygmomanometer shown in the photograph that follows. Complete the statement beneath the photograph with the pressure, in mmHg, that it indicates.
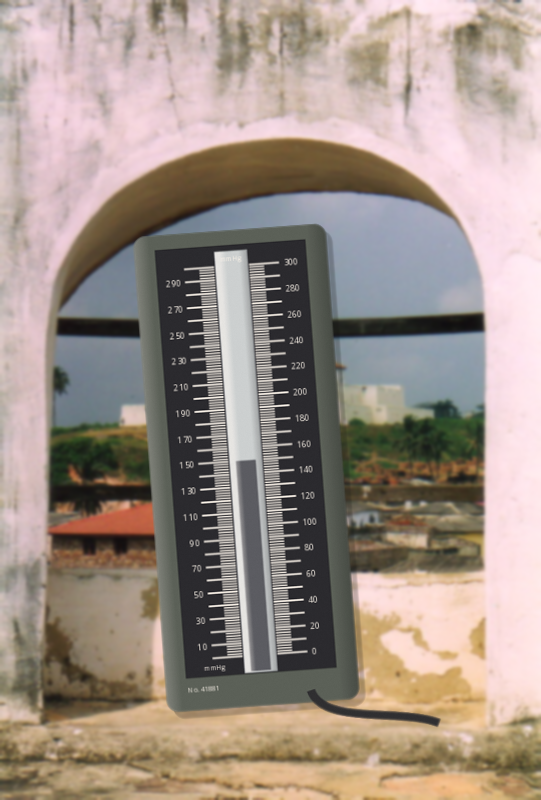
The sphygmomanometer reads 150 mmHg
